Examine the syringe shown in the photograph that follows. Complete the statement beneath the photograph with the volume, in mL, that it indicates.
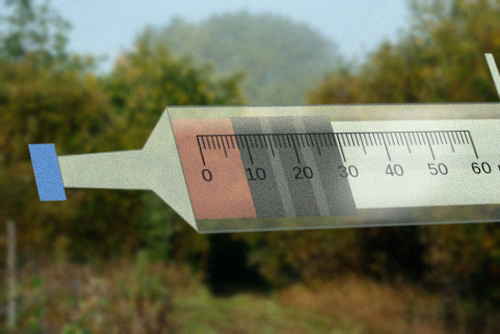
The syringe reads 8 mL
